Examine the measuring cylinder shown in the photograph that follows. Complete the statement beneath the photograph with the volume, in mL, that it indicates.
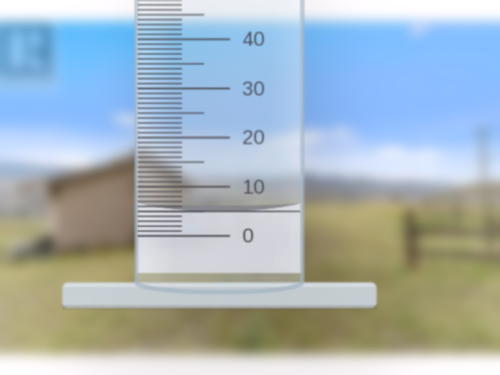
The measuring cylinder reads 5 mL
